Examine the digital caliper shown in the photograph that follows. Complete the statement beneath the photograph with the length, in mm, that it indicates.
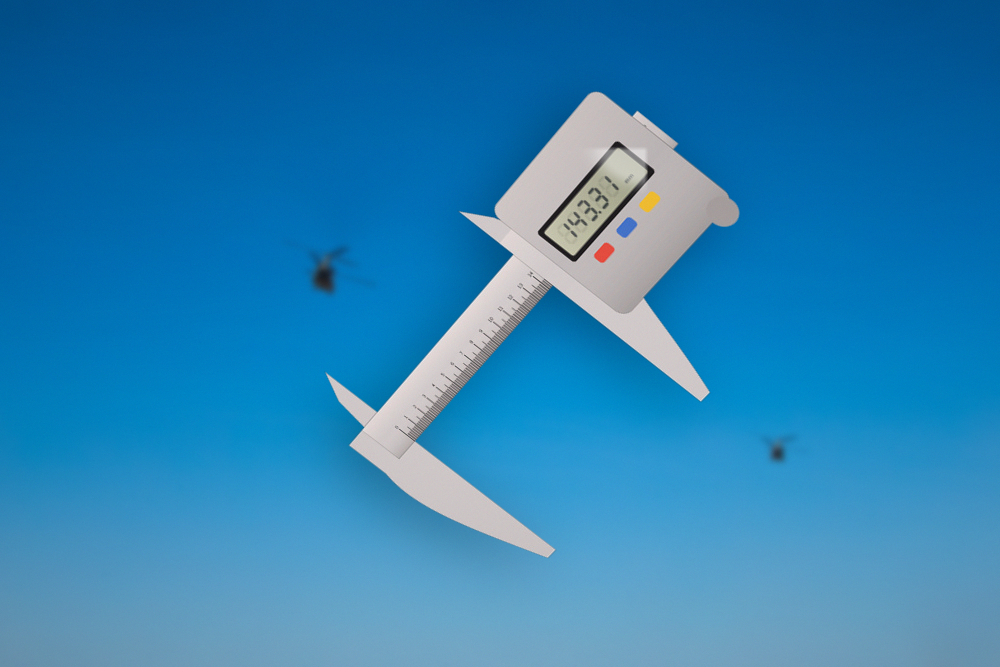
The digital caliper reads 143.31 mm
